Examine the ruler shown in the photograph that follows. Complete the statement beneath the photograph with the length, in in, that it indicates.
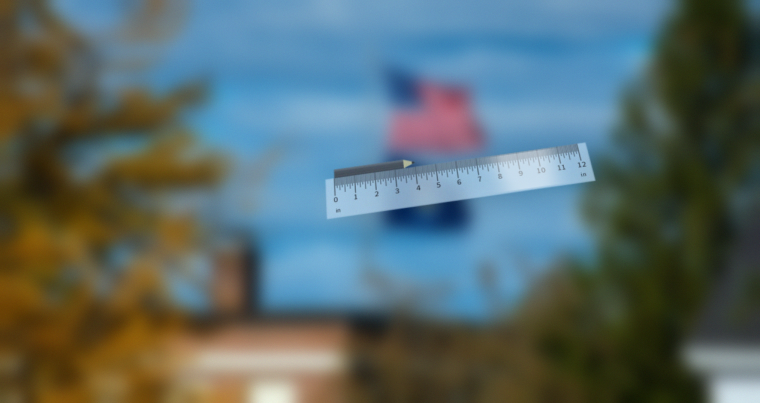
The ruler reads 4 in
